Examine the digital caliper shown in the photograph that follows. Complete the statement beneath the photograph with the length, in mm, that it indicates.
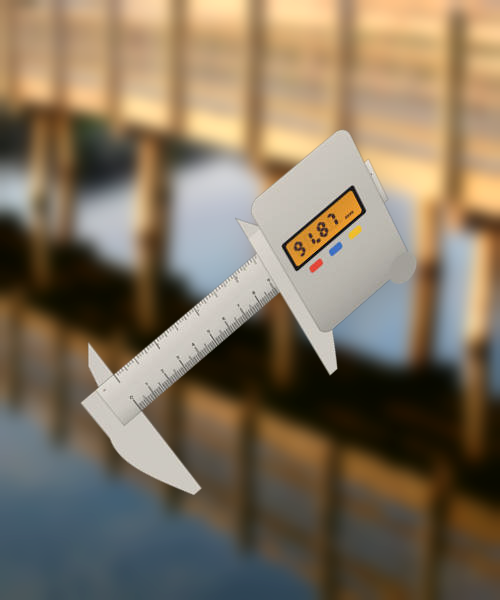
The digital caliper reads 91.87 mm
